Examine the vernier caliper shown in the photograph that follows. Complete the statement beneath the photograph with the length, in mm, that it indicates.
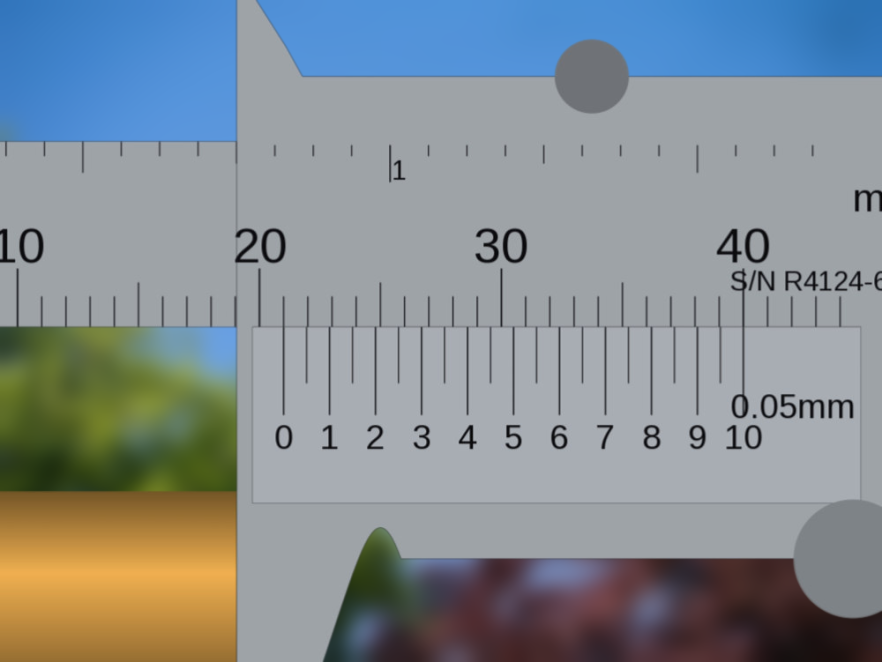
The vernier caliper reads 21.00 mm
